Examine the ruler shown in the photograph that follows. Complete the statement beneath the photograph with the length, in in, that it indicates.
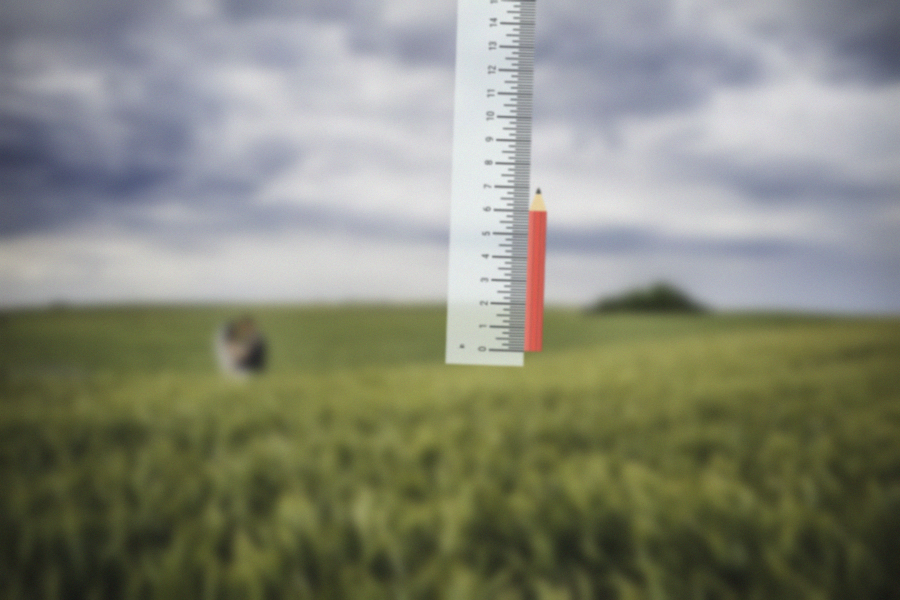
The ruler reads 7 in
